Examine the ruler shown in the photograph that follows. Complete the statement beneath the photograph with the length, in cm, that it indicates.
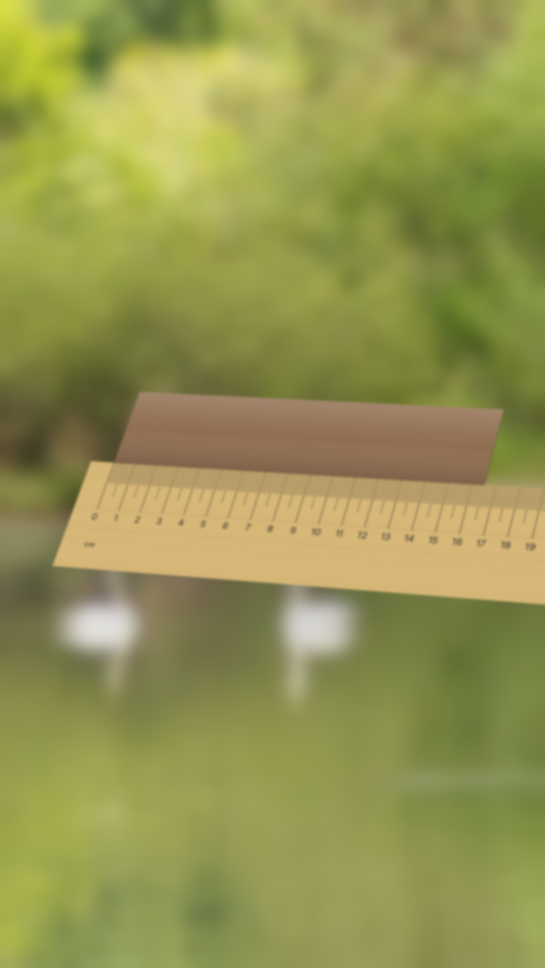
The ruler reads 16.5 cm
